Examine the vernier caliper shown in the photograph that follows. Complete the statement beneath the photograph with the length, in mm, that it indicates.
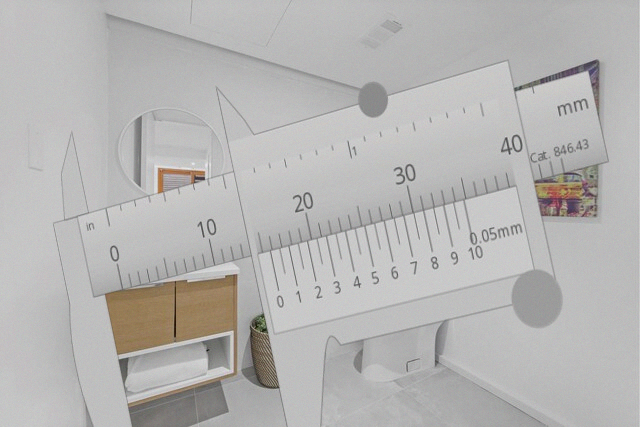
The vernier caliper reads 15.8 mm
